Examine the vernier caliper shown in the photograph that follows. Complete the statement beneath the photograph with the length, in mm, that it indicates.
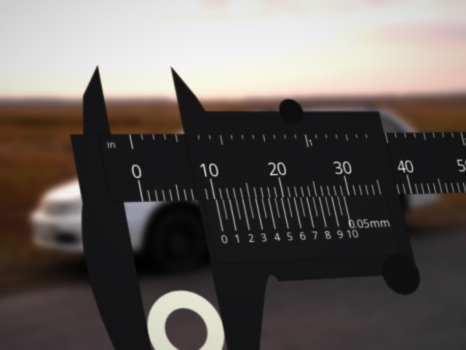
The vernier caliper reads 10.2 mm
